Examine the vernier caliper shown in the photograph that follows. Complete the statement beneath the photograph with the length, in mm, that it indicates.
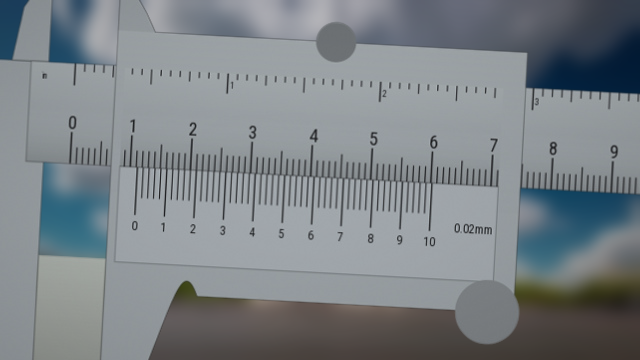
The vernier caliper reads 11.2 mm
